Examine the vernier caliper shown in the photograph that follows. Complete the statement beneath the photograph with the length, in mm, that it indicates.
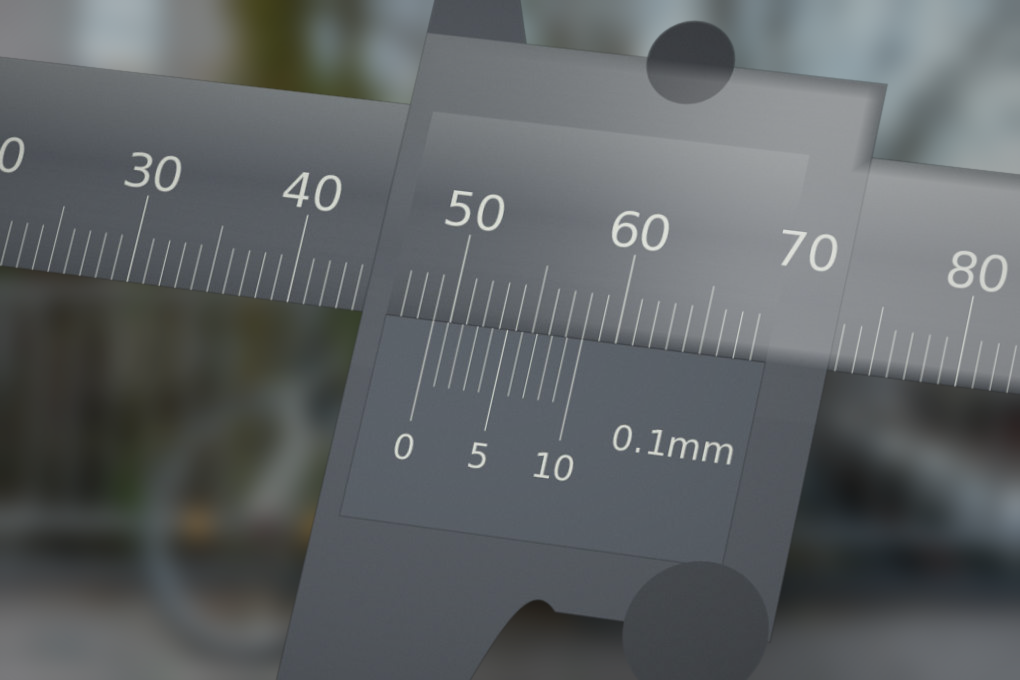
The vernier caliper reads 49.0 mm
